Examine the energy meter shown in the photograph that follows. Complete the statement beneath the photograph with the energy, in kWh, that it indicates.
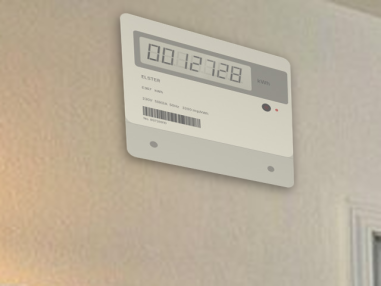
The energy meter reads 12728 kWh
